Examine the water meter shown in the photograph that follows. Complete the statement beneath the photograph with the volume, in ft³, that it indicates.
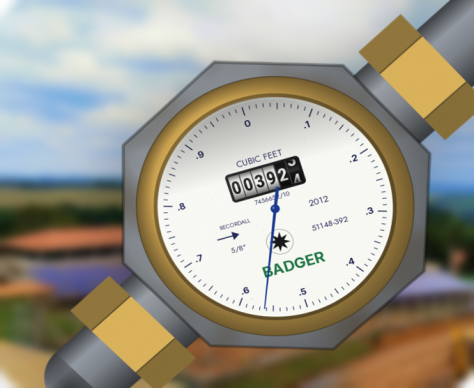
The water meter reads 3923.56 ft³
